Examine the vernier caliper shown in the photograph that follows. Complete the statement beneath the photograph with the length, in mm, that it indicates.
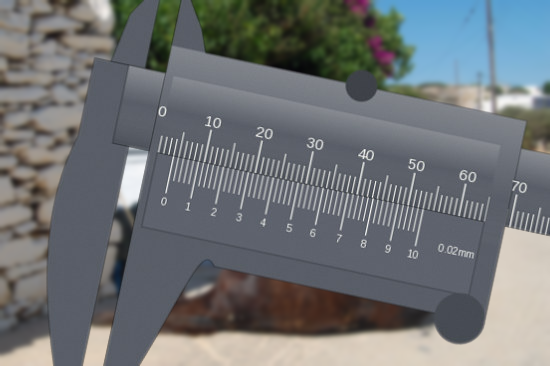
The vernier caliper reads 4.0 mm
